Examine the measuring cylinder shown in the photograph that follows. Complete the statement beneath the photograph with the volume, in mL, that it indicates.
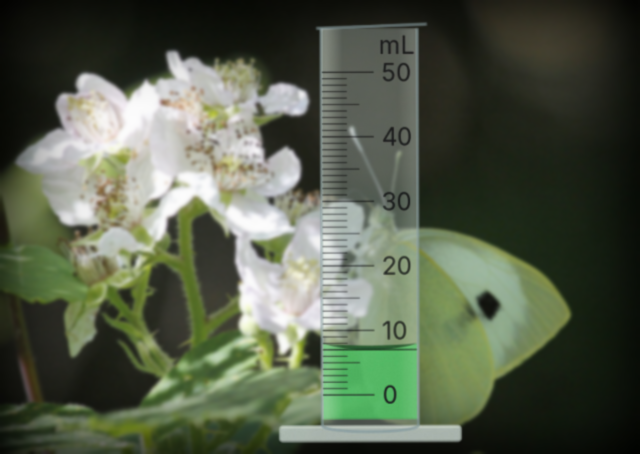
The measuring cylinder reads 7 mL
